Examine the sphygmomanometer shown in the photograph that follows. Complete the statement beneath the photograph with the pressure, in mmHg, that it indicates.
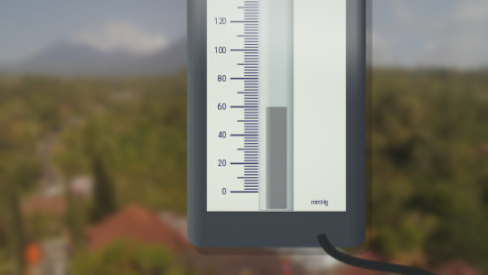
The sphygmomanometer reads 60 mmHg
